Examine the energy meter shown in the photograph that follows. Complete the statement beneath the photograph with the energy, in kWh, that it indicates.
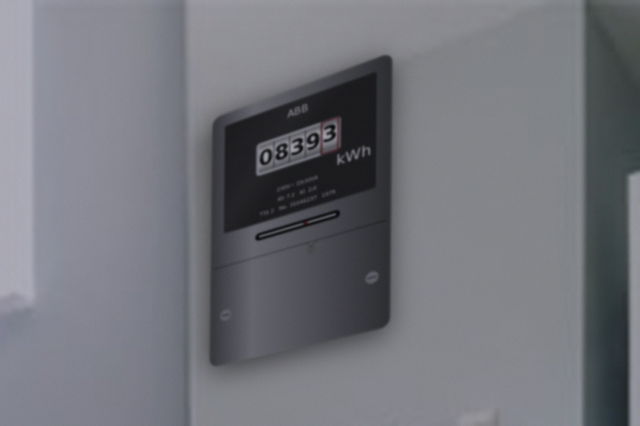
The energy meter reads 839.3 kWh
